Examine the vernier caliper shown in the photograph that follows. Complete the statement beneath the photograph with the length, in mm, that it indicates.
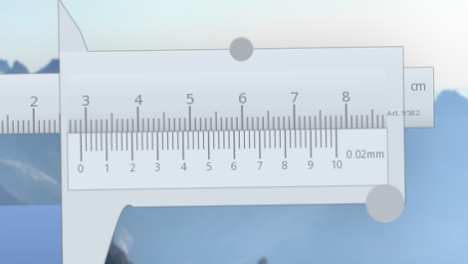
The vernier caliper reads 29.0 mm
